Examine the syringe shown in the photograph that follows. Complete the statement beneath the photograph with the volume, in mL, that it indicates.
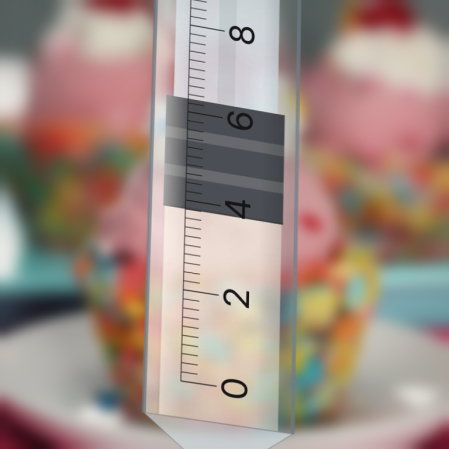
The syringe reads 3.8 mL
